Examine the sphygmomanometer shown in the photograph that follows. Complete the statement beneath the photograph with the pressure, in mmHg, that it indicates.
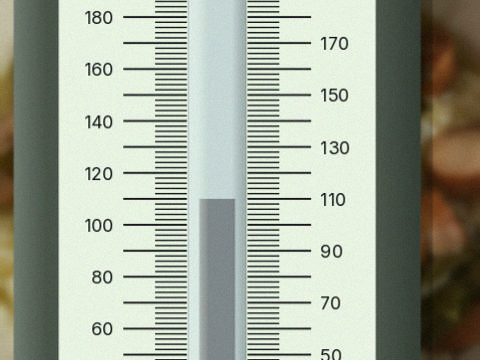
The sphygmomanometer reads 110 mmHg
